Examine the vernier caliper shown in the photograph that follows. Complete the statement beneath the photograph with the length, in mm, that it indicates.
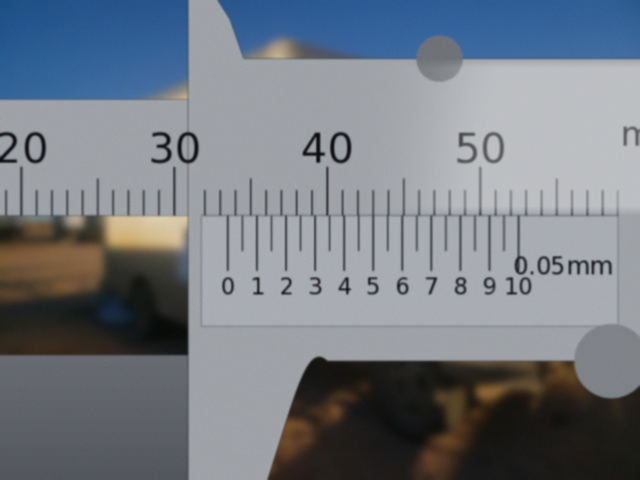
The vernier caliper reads 33.5 mm
